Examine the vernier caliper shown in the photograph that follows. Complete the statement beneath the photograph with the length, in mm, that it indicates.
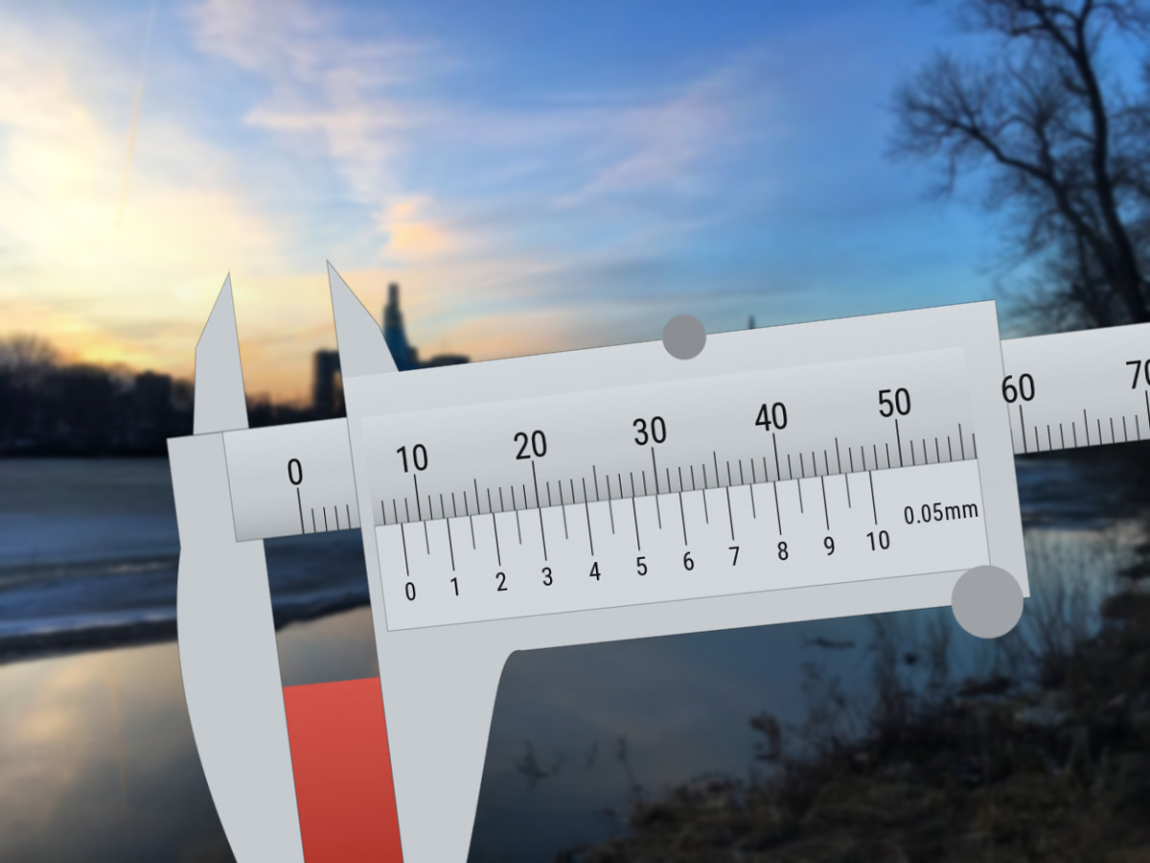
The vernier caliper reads 8.4 mm
